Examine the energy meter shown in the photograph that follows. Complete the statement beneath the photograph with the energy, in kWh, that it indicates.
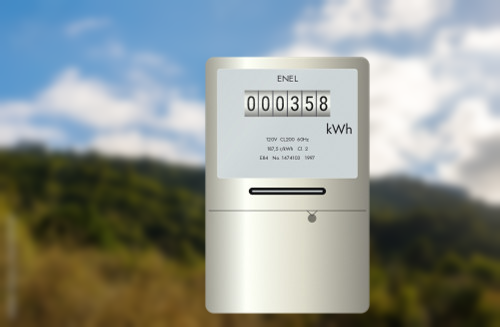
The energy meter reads 358 kWh
